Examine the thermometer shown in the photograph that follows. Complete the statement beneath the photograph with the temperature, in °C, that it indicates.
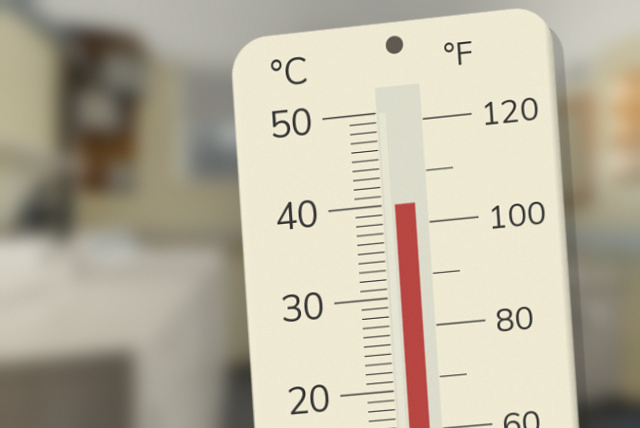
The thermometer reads 40 °C
